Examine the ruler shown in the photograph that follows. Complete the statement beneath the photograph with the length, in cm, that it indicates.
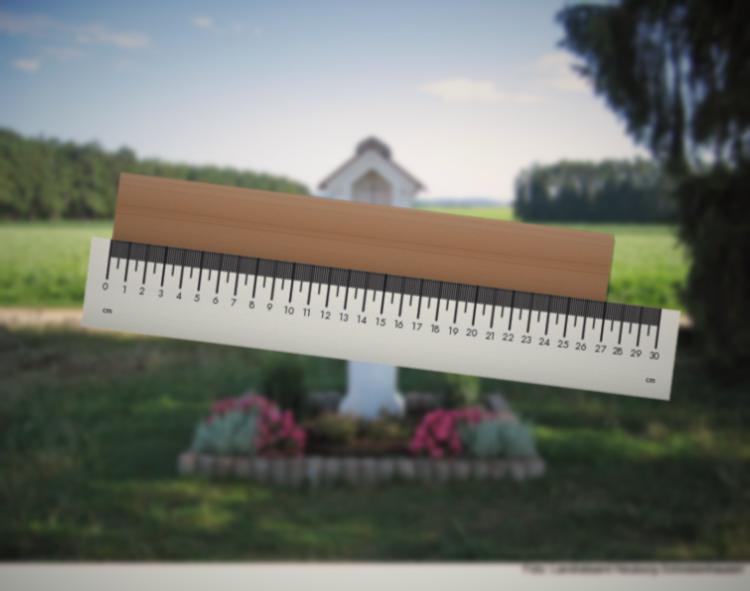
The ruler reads 27 cm
